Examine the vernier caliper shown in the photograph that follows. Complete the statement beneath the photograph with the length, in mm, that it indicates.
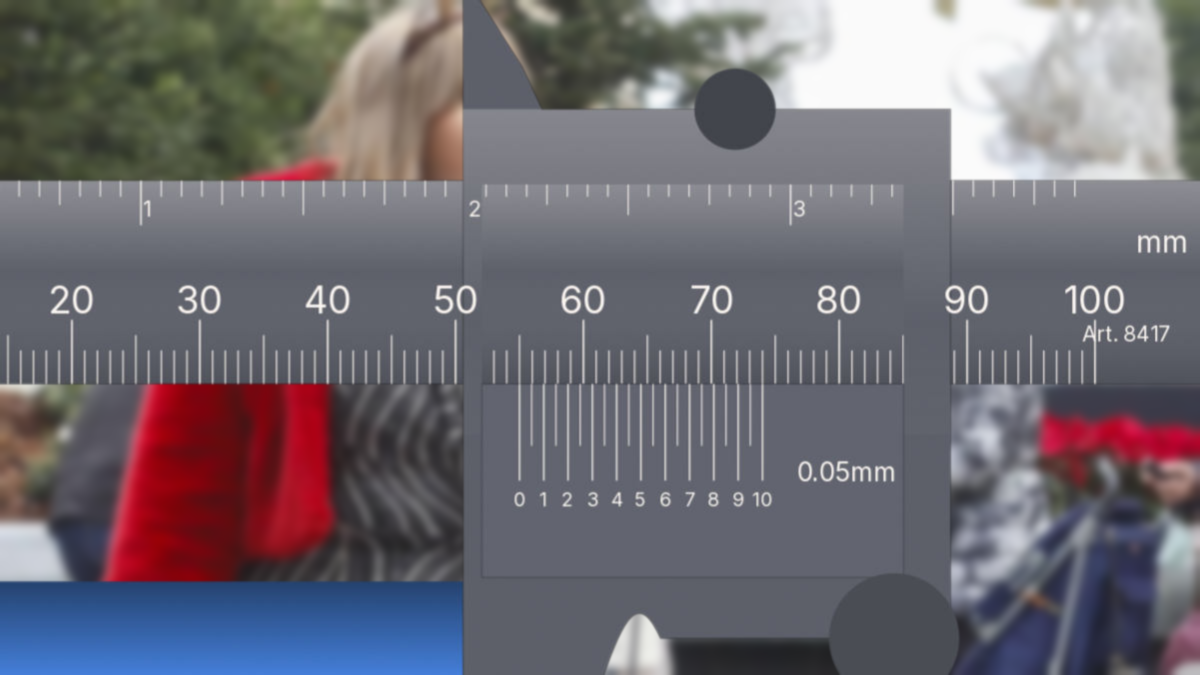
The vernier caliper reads 55.0 mm
